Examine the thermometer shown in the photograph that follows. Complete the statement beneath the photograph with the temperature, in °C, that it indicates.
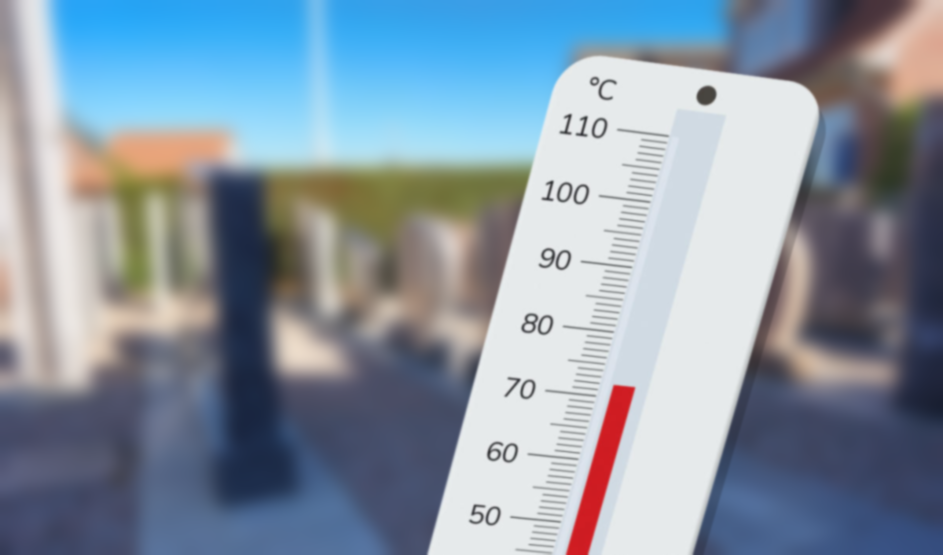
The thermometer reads 72 °C
